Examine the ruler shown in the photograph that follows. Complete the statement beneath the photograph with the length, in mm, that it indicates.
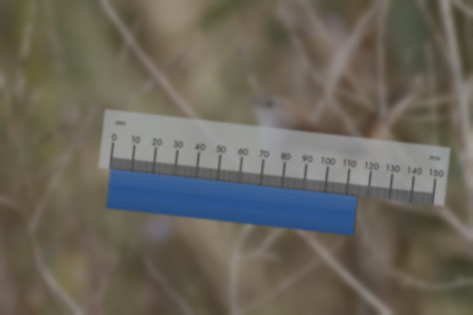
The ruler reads 115 mm
